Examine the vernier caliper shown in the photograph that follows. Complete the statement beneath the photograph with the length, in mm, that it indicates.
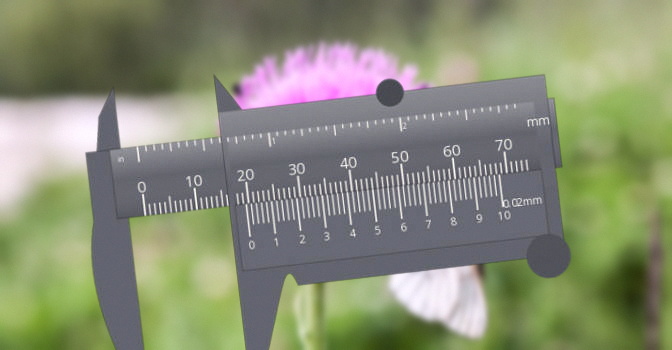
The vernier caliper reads 19.5 mm
